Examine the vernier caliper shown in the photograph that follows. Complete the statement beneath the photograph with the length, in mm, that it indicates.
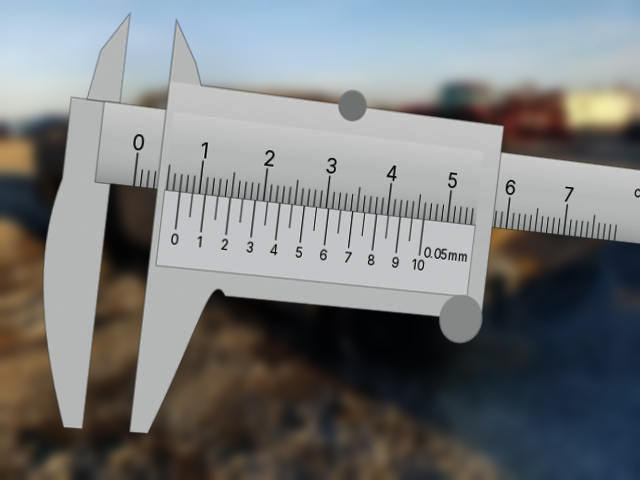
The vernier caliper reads 7.0 mm
